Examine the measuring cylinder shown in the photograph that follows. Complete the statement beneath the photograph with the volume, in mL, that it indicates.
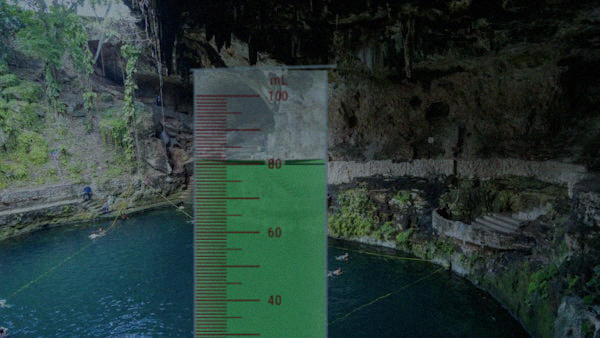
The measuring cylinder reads 80 mL
